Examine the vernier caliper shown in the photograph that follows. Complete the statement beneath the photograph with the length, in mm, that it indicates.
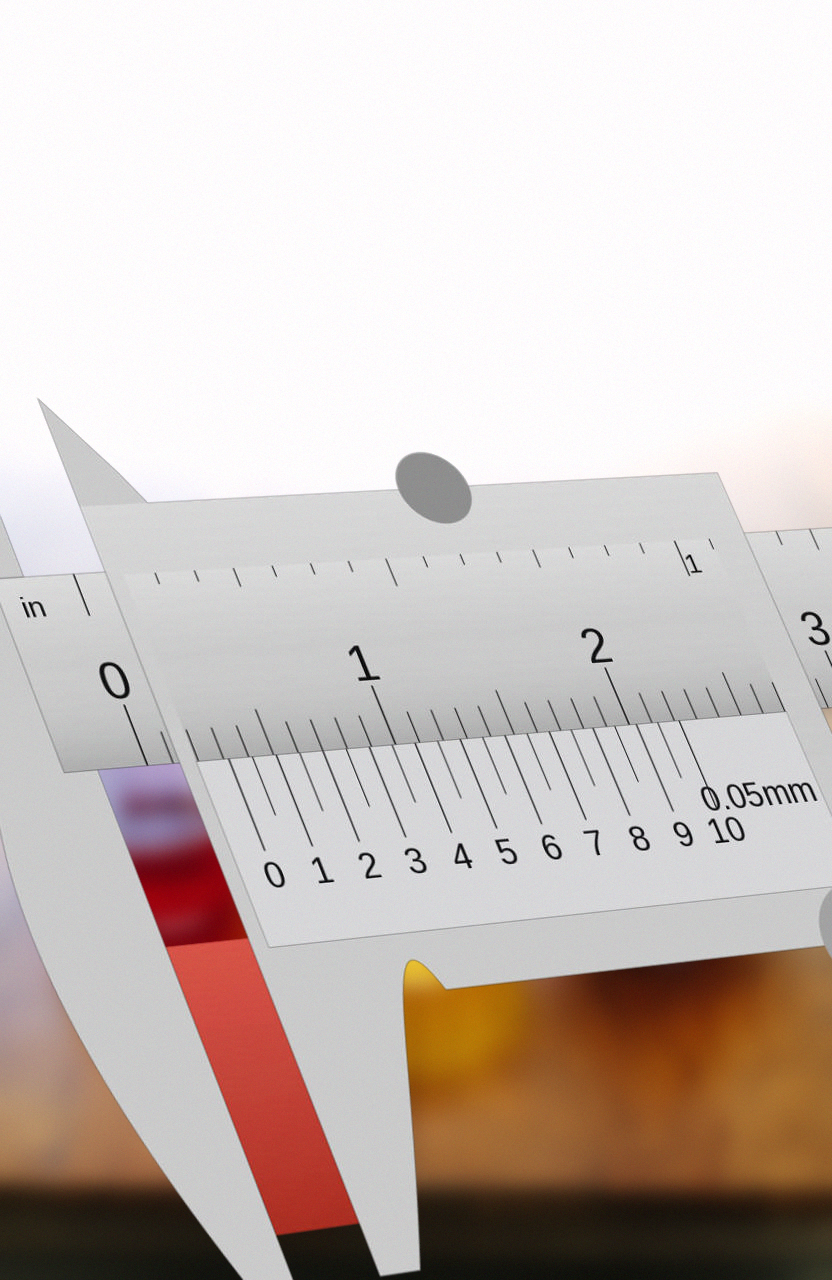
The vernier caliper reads 3.2 mm
